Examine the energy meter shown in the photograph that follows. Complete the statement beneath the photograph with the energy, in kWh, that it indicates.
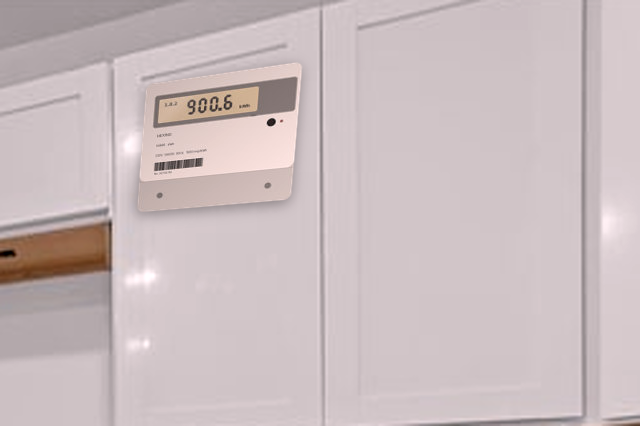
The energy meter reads 900.6 kWh
